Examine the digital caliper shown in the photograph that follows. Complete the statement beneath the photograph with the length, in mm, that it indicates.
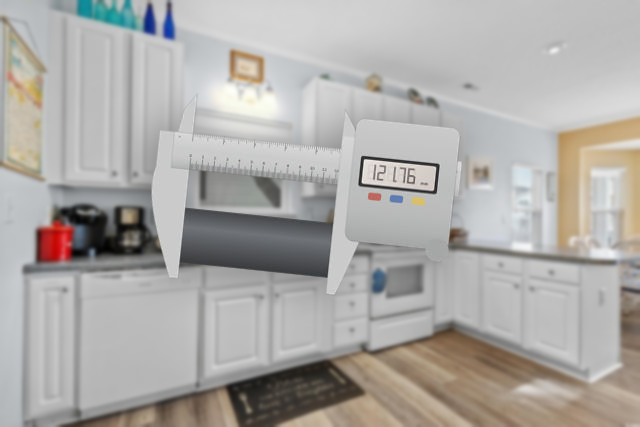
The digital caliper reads 121.76 mm
